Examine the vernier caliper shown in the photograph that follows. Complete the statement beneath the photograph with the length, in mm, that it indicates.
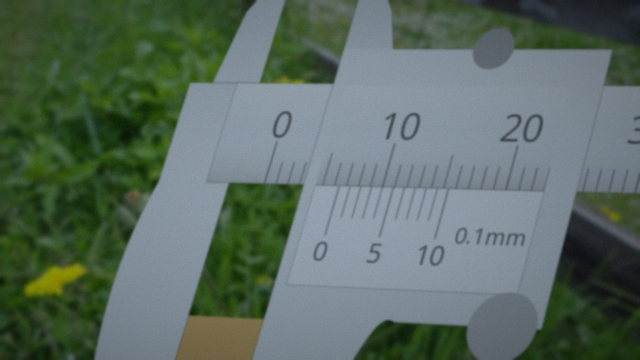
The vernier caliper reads 6.4 mm
